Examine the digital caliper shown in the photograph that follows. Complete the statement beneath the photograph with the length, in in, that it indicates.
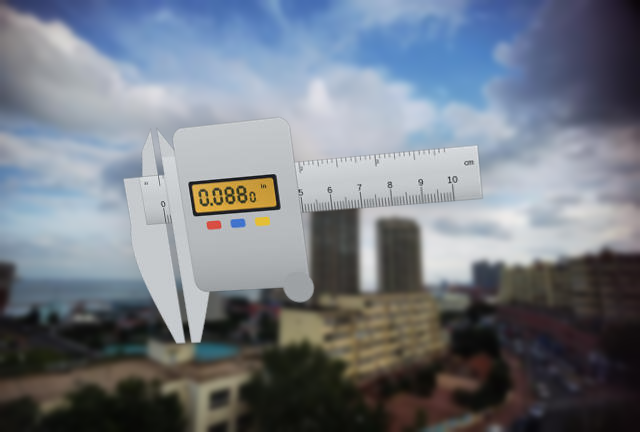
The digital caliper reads 0.0880 in
